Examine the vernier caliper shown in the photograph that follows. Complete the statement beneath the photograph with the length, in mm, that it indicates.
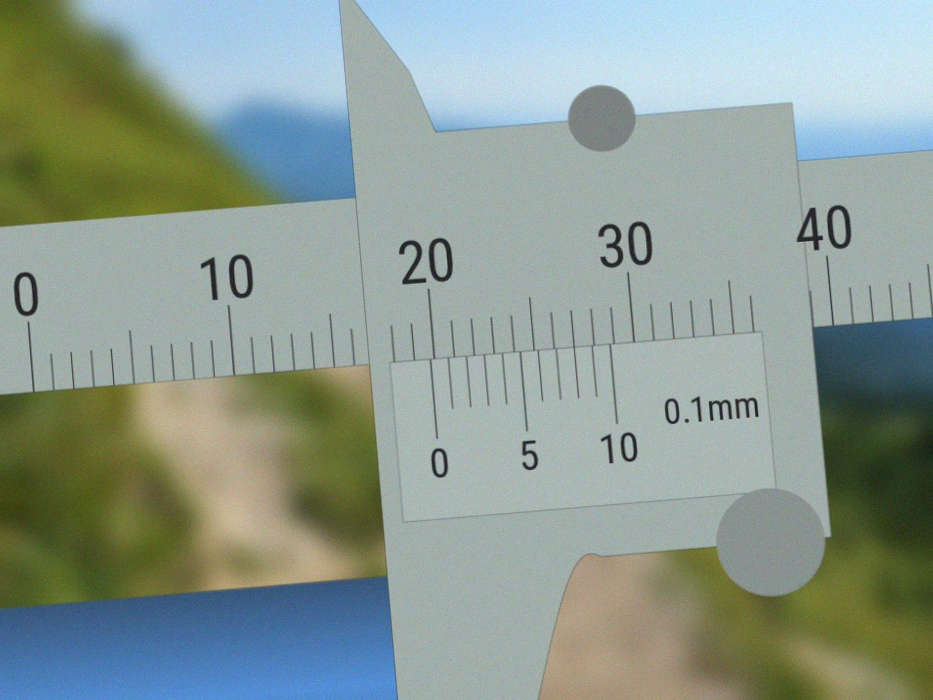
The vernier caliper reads 19.8 mm
